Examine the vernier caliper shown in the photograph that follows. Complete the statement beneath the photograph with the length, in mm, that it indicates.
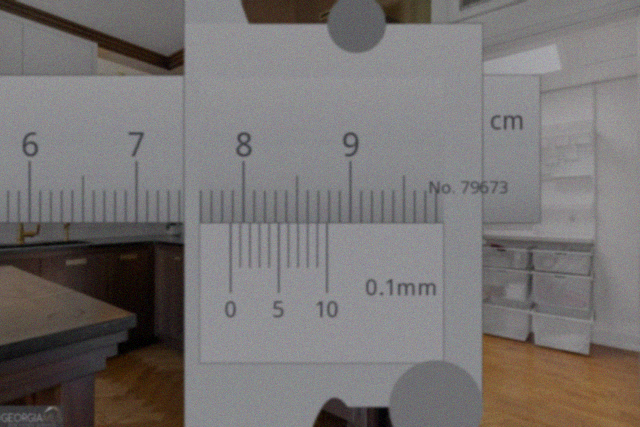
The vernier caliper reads 78.8 mm
